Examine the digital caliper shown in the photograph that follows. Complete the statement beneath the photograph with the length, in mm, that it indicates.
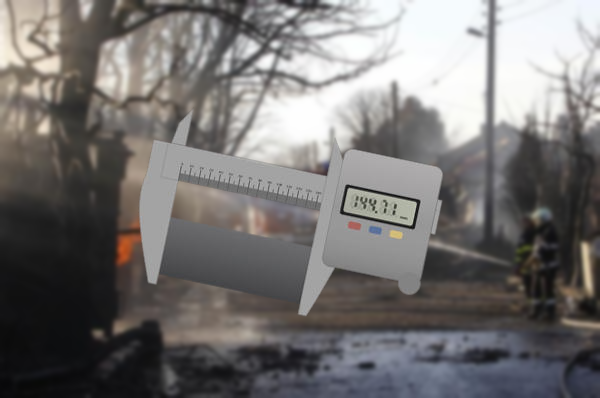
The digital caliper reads 144.71 mm
